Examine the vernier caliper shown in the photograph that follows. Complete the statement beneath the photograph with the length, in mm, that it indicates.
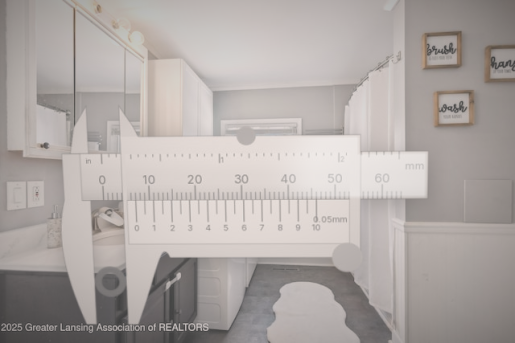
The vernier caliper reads 7.0 mm
